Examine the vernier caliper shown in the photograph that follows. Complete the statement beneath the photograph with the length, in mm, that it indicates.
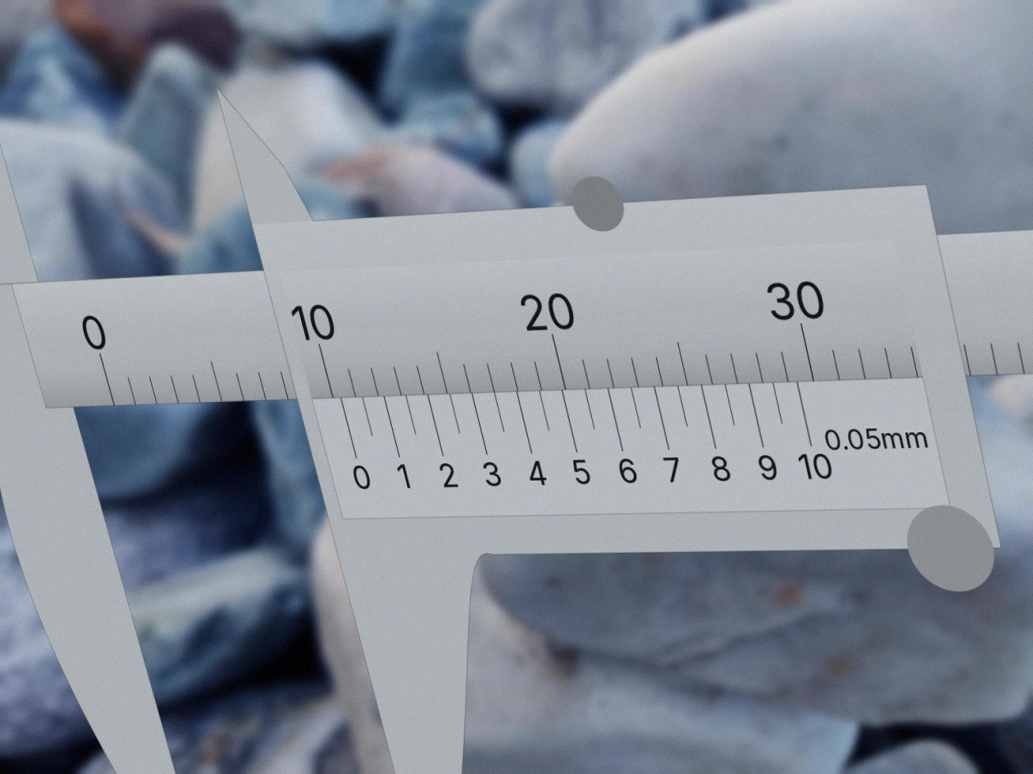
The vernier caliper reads 10.35 mm
